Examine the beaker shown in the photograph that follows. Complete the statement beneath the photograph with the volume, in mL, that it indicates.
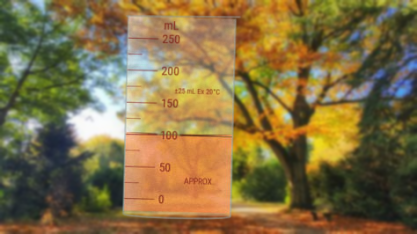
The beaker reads 100 mL
